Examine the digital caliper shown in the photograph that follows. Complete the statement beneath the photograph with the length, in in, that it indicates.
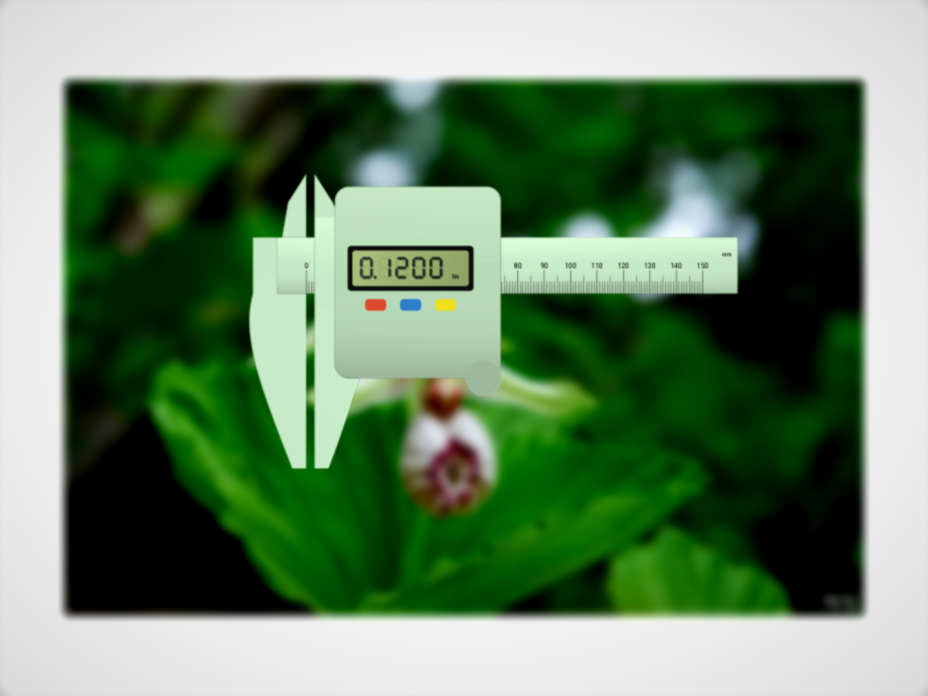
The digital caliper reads 0.1200 in
